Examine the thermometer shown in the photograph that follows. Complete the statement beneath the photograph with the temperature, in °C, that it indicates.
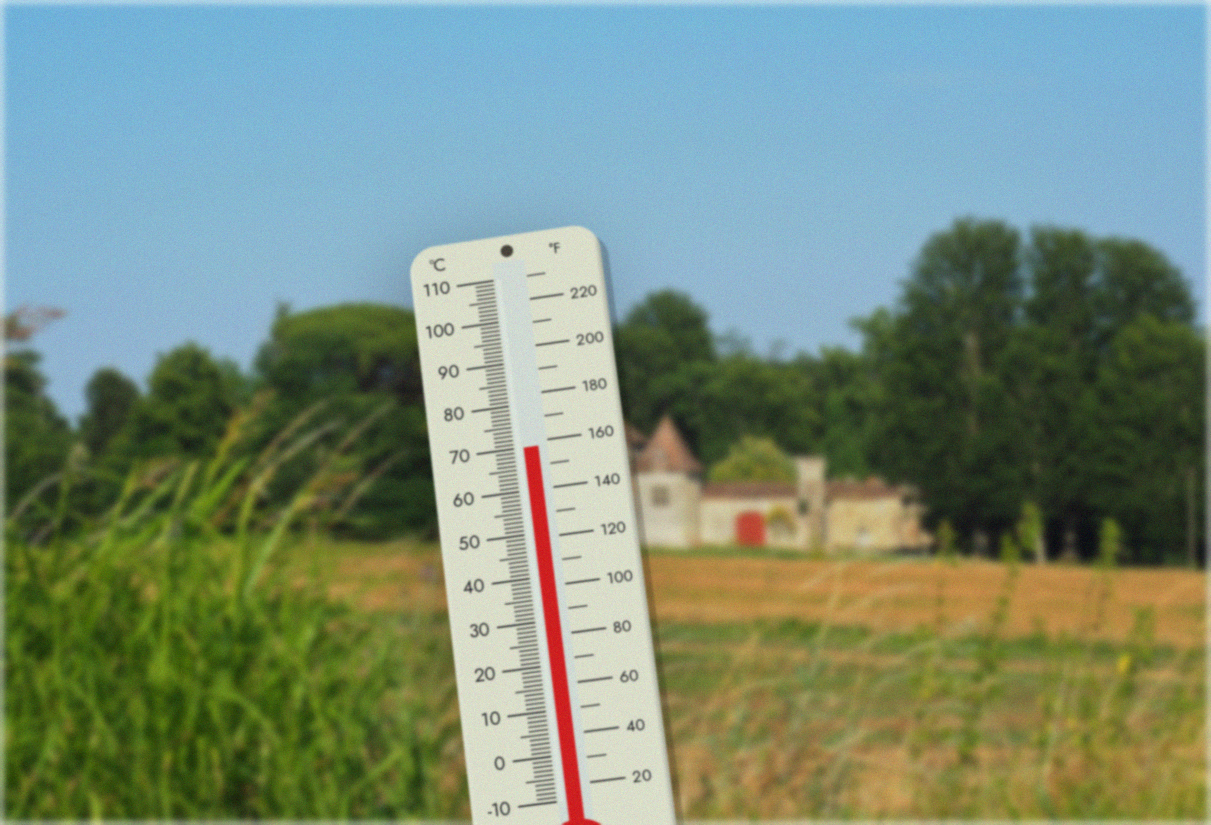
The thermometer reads 70 °C
